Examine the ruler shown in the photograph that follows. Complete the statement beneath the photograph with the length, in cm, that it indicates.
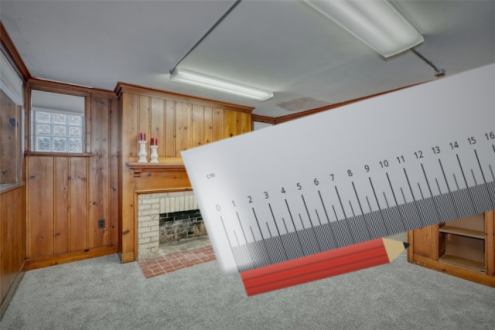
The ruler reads 10 cm
